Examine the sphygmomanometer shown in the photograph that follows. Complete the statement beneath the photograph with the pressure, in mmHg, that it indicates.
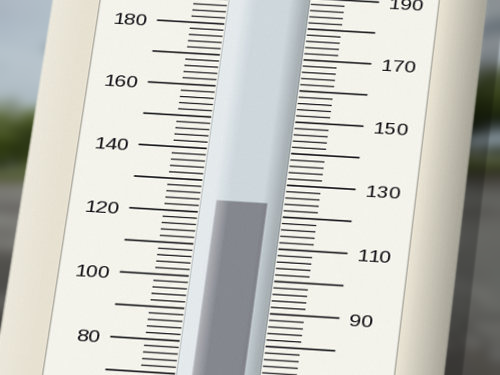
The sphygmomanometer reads 124 mmHg
